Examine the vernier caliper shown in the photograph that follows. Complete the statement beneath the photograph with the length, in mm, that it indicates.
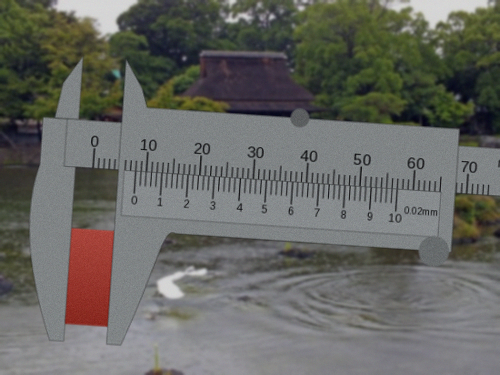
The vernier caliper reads 8.0 mm
